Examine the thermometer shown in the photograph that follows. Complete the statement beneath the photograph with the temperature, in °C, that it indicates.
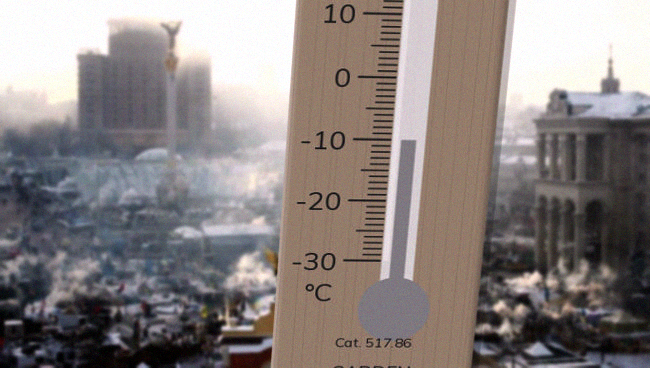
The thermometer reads -10 °C
